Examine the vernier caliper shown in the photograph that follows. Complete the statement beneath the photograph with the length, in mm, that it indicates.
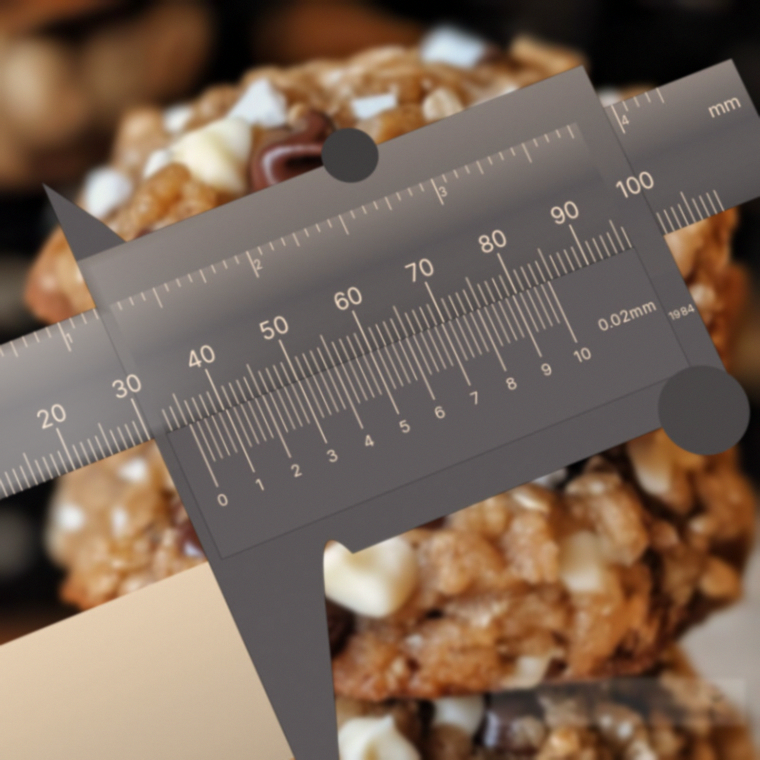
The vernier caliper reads 35.4 mm
